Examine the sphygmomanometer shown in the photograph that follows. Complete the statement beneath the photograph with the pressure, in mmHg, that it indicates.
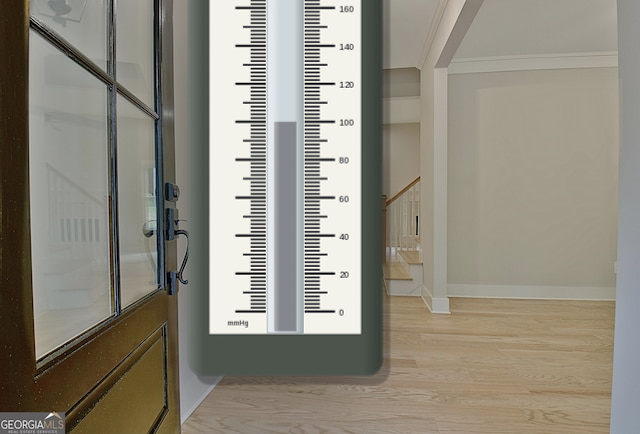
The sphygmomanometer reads 100 mmHg
